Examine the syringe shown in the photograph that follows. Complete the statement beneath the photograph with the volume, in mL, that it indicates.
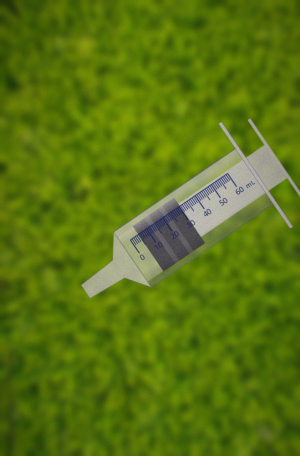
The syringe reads 5 mL
